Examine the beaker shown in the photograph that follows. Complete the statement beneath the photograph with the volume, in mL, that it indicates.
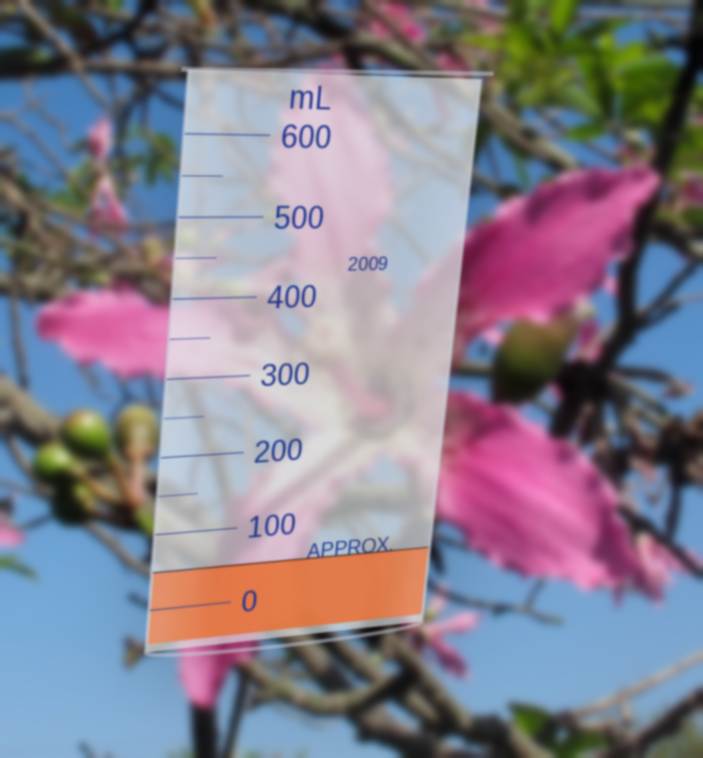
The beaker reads 50 mL
